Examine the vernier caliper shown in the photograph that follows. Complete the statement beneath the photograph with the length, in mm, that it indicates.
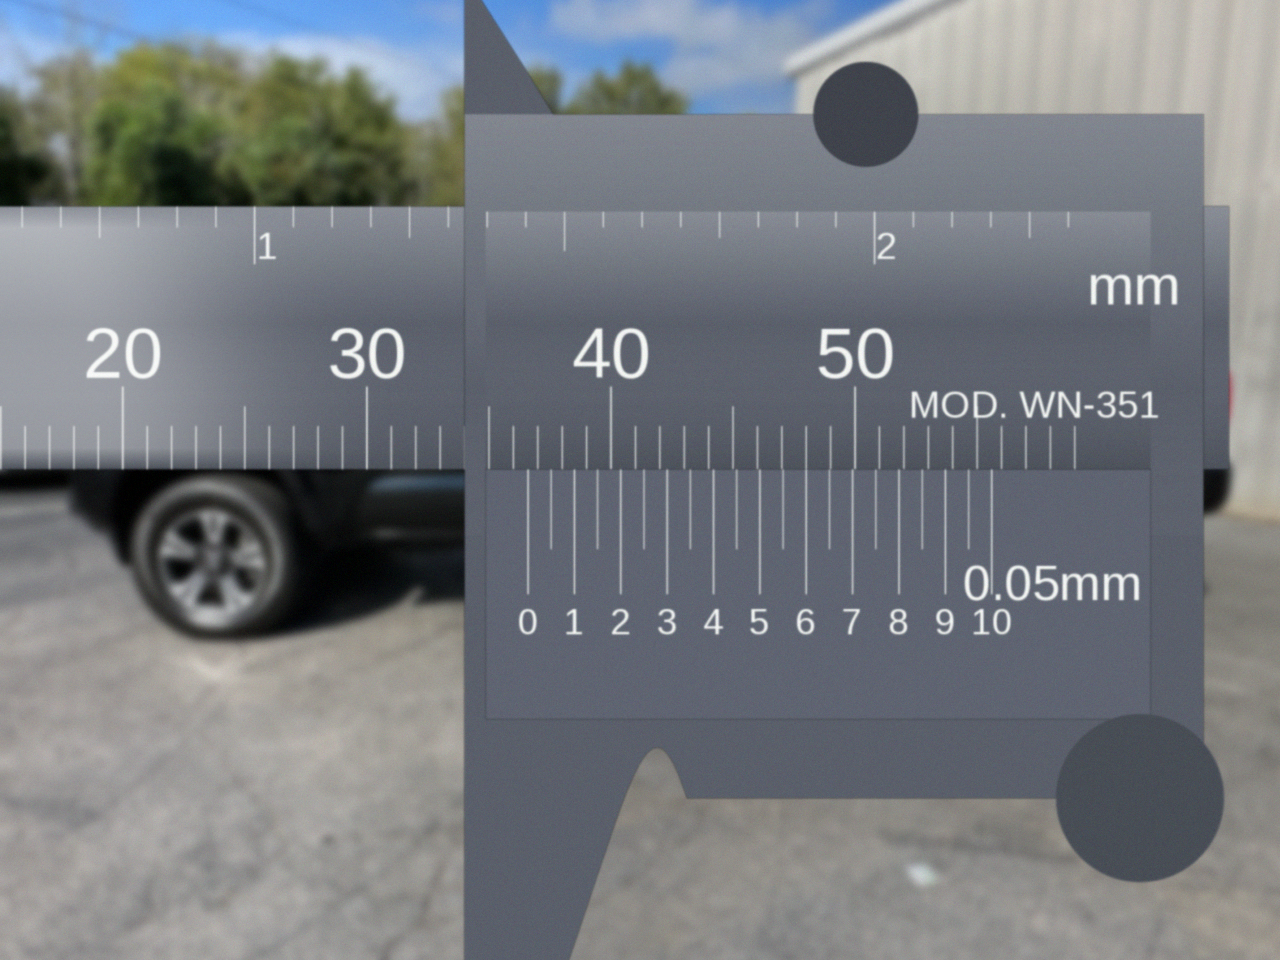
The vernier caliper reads 36.6 mm
